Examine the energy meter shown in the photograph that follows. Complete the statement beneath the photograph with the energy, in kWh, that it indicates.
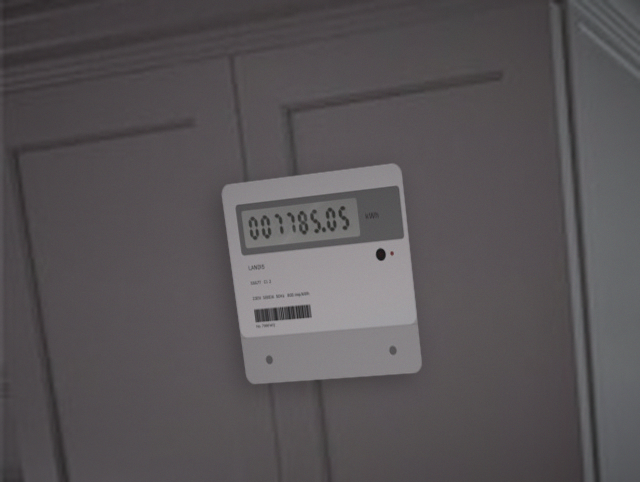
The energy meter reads 7785.05 kWh
